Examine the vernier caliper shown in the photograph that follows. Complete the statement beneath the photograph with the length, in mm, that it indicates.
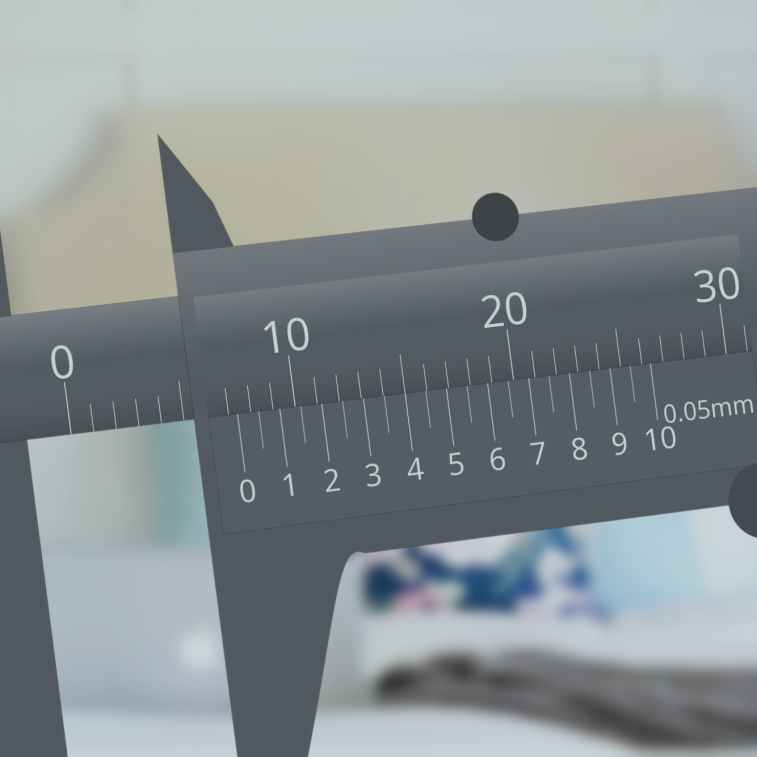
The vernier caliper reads 7.40 mm
